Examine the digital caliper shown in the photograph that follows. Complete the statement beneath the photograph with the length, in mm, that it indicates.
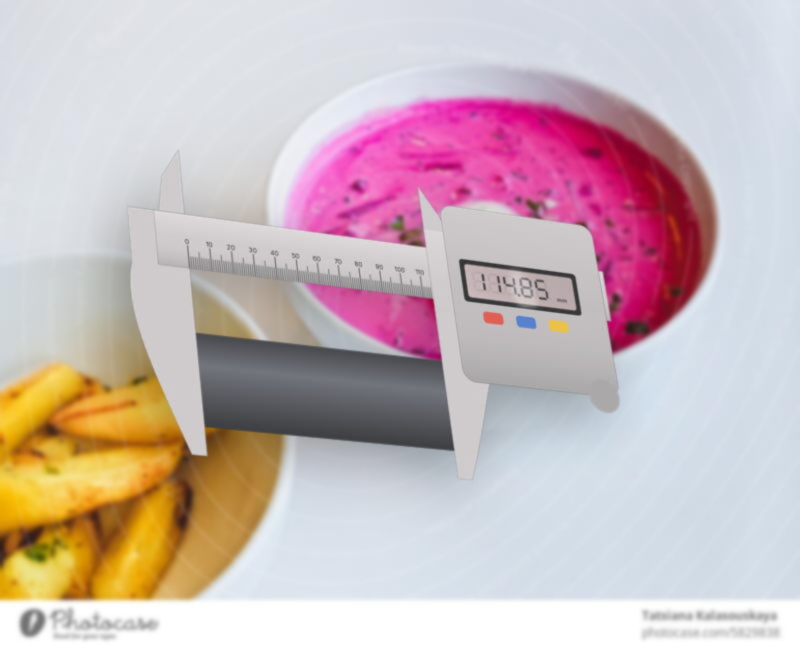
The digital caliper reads 114.85 mm
